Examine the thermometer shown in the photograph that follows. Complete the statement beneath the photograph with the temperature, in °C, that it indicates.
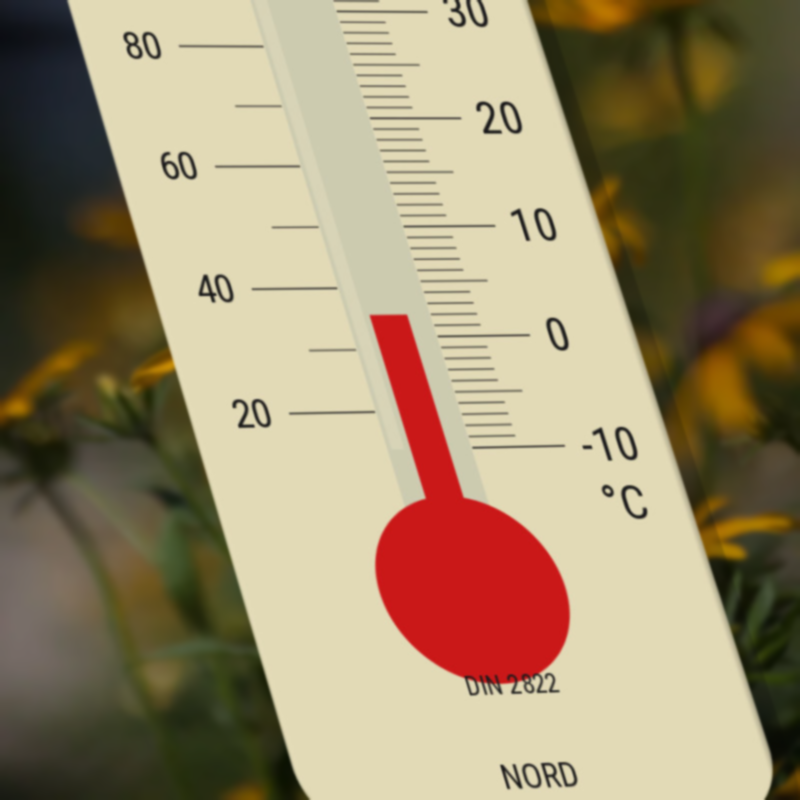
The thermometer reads 2 °C
